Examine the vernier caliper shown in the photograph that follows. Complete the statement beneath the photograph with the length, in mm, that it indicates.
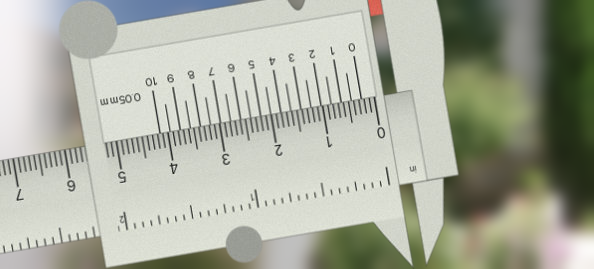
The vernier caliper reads 2.5 mm
